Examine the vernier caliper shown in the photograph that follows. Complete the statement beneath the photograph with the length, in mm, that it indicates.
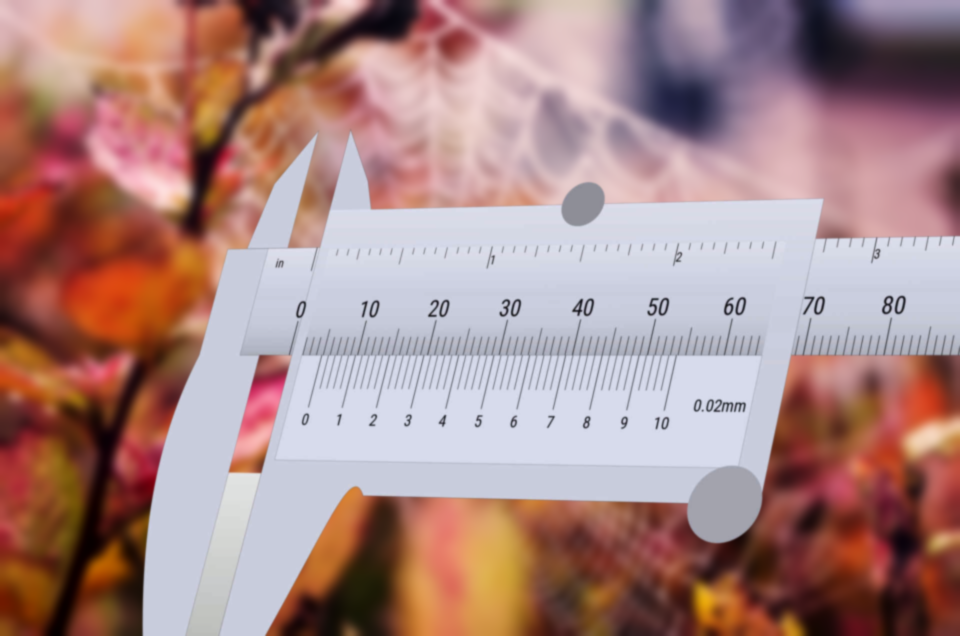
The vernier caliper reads 4.8 mm
